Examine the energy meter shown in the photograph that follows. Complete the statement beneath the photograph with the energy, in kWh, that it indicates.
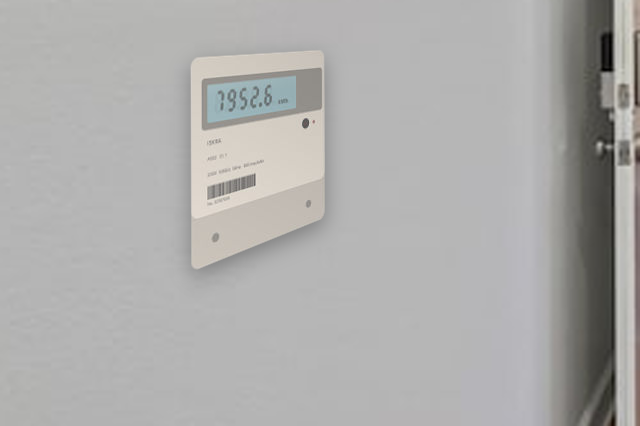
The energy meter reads 7952.6 kWh
